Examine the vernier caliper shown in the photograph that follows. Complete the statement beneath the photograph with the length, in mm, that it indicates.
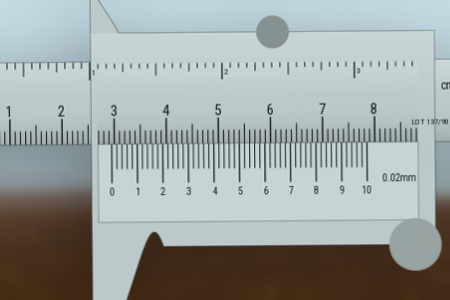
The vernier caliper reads 29.5 mm
